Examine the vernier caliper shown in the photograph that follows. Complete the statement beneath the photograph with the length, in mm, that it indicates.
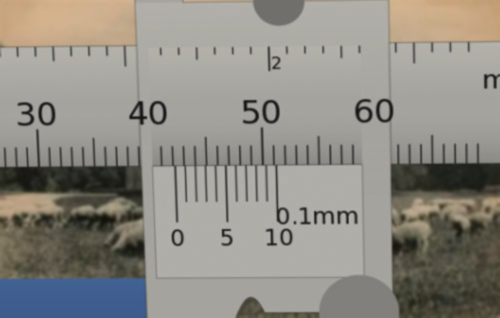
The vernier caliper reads 42.2 mm
